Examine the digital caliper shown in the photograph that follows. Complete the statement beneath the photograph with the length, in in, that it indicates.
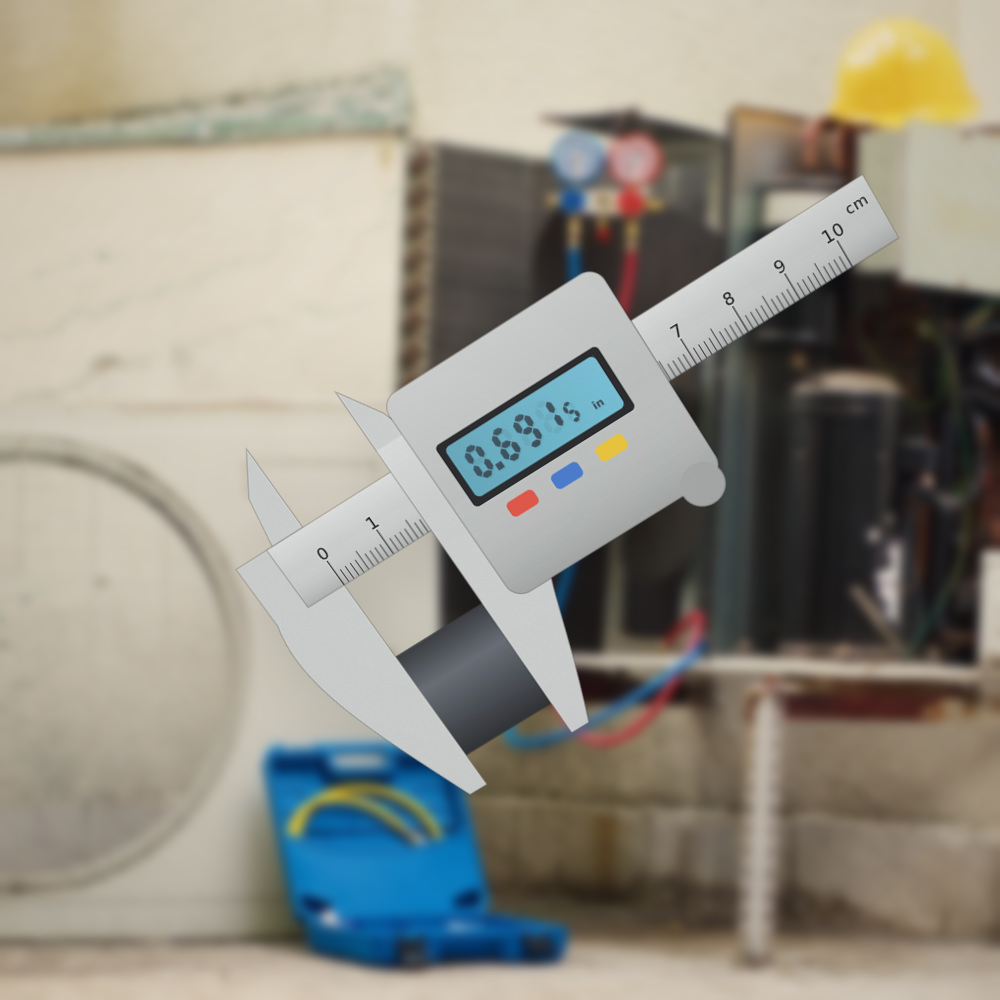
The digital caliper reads 0.6915 in
